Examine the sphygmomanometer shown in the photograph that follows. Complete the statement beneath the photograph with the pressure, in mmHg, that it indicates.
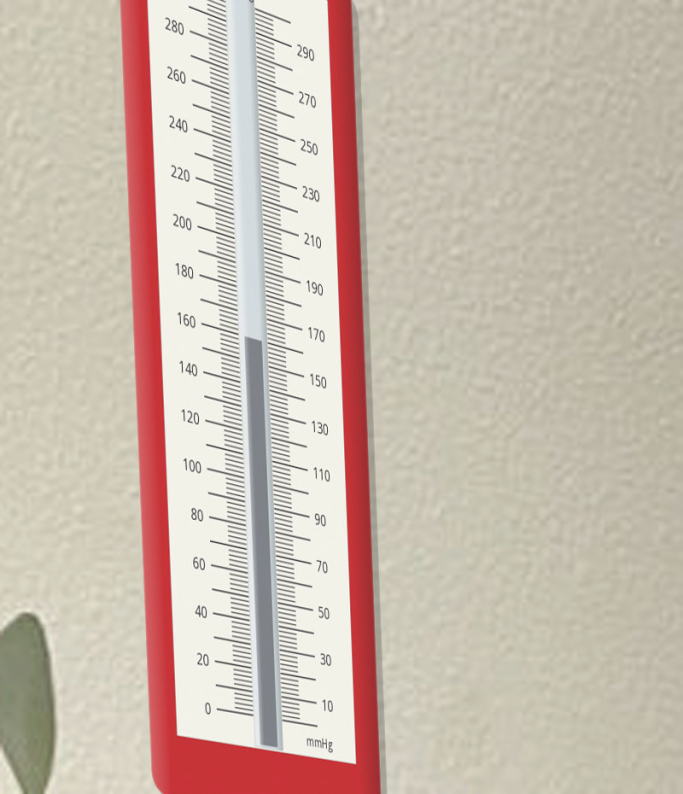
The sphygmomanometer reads 160 mmHg
